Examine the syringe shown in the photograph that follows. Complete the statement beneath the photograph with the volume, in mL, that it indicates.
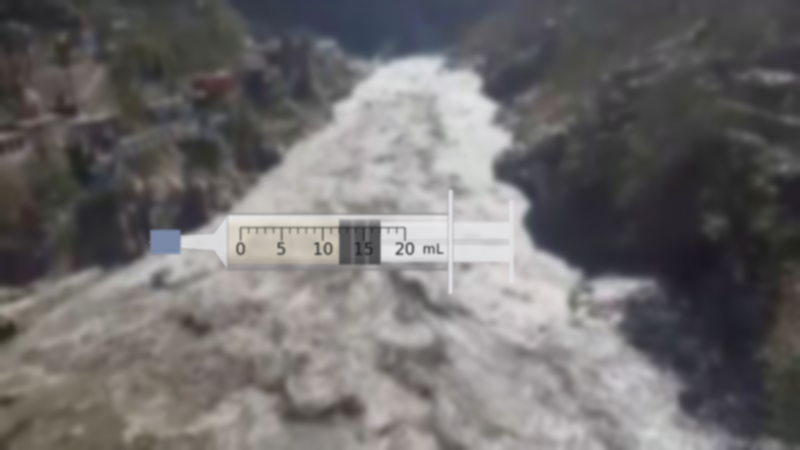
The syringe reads 12 mL
